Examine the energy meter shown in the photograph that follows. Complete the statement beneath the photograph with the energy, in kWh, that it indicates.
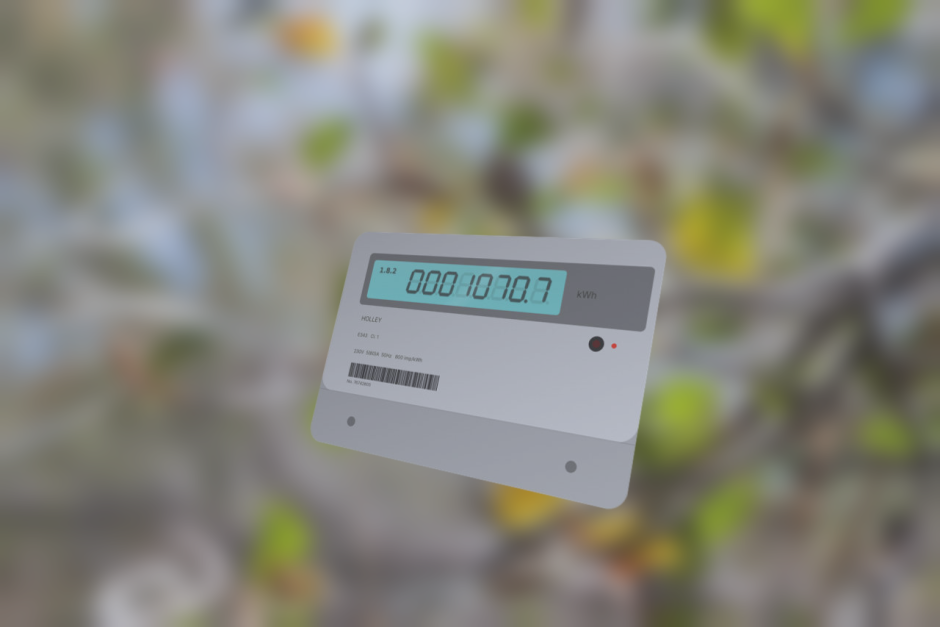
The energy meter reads 1070.7 kWh
